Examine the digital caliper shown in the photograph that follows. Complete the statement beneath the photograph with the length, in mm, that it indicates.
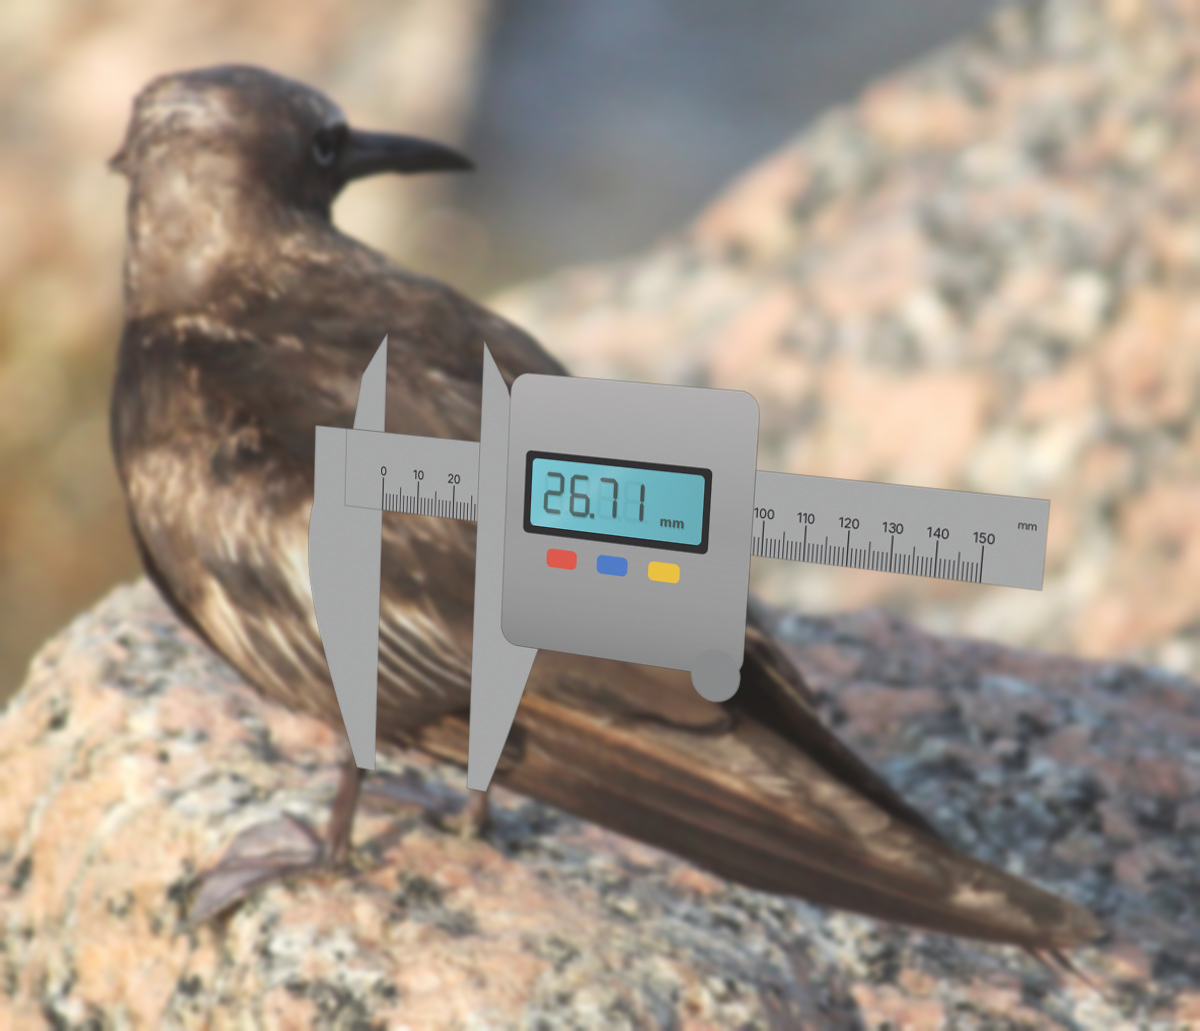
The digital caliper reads 26.71 mm
